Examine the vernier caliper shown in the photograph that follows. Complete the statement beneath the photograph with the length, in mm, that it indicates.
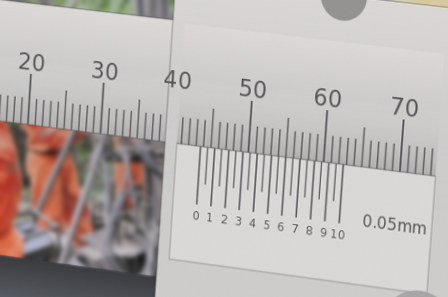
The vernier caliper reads 43.6 mm
